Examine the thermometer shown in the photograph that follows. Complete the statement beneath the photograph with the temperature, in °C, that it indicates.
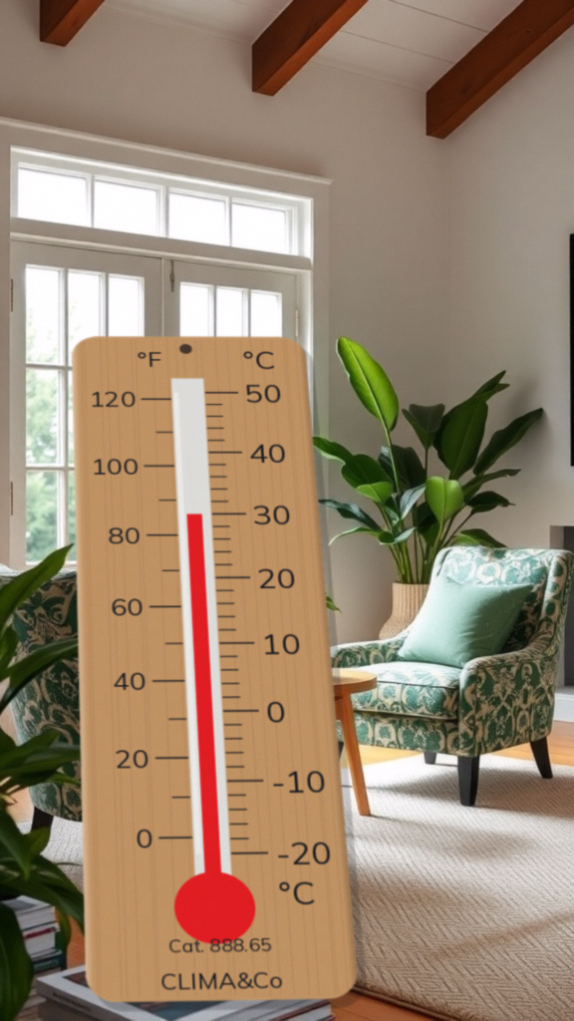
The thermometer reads 30 °C
